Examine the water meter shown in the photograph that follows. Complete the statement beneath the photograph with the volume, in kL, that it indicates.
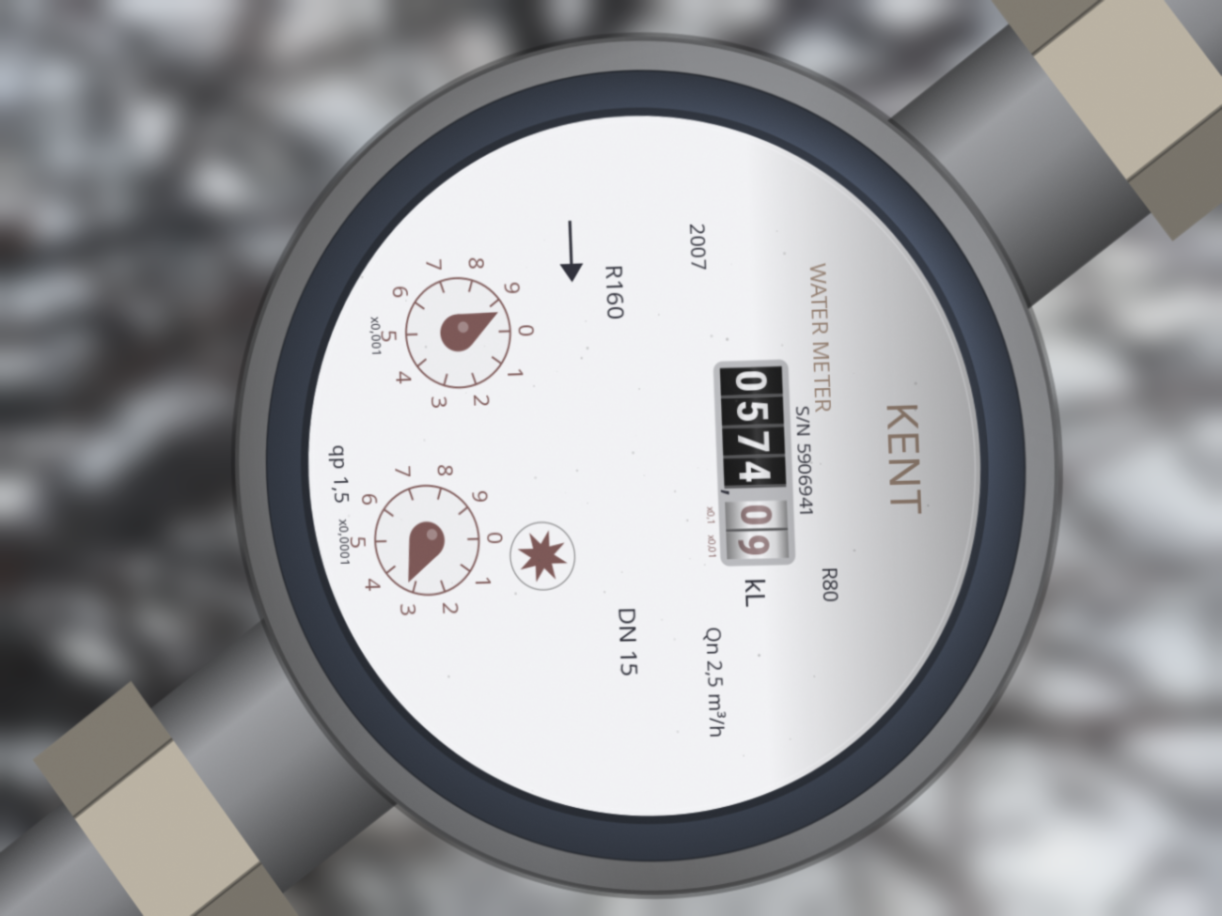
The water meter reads 574.0893 kL
